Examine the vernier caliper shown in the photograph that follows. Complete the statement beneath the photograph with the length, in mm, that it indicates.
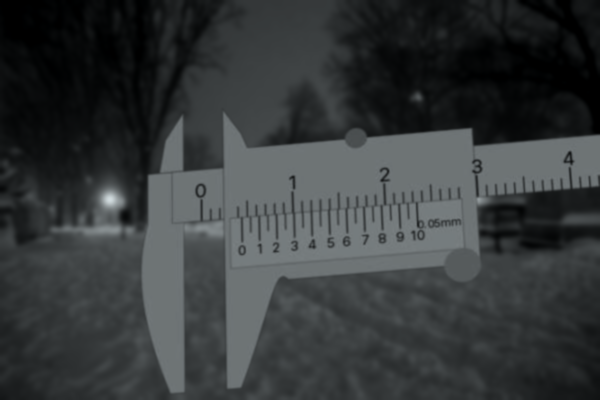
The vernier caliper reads 4.4 mm
